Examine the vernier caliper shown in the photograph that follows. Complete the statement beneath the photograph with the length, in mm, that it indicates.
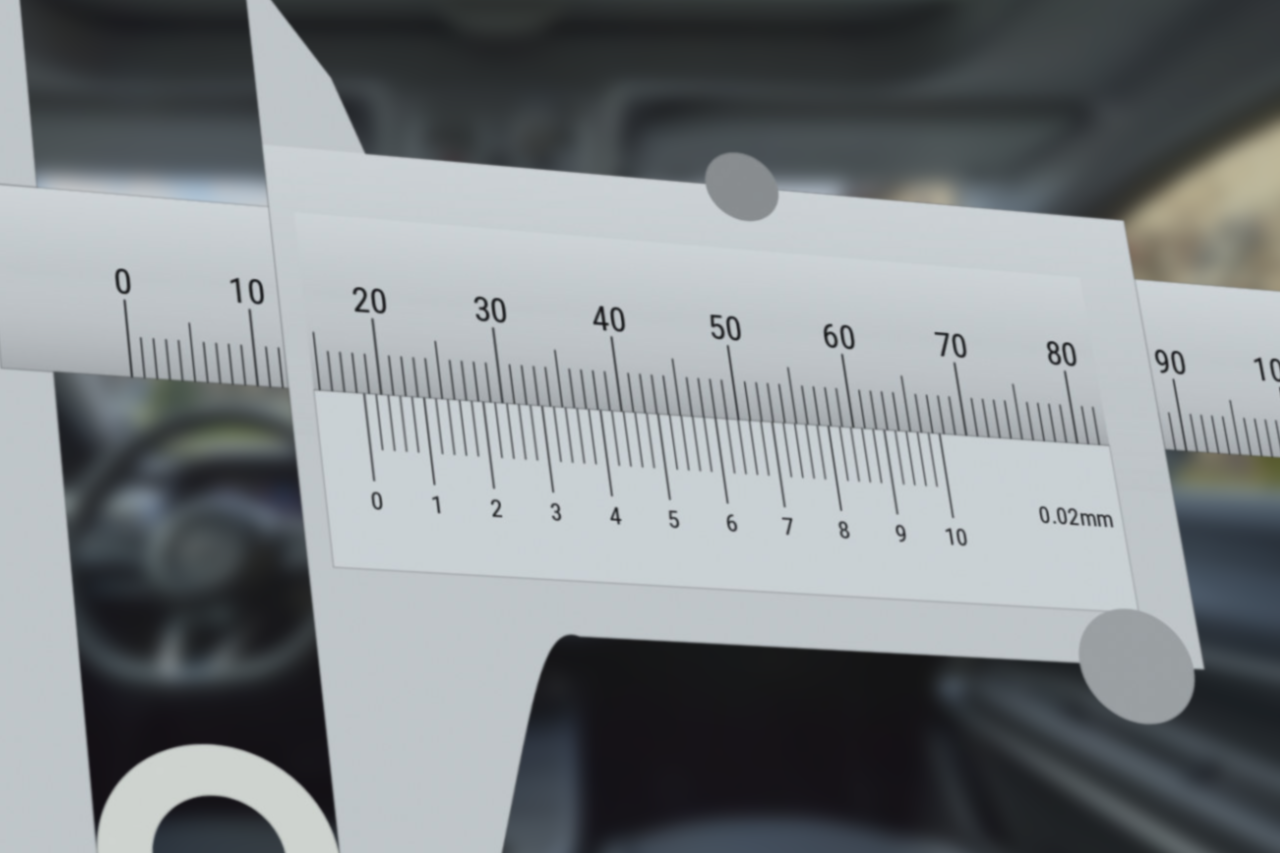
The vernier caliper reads 18.6 mm
